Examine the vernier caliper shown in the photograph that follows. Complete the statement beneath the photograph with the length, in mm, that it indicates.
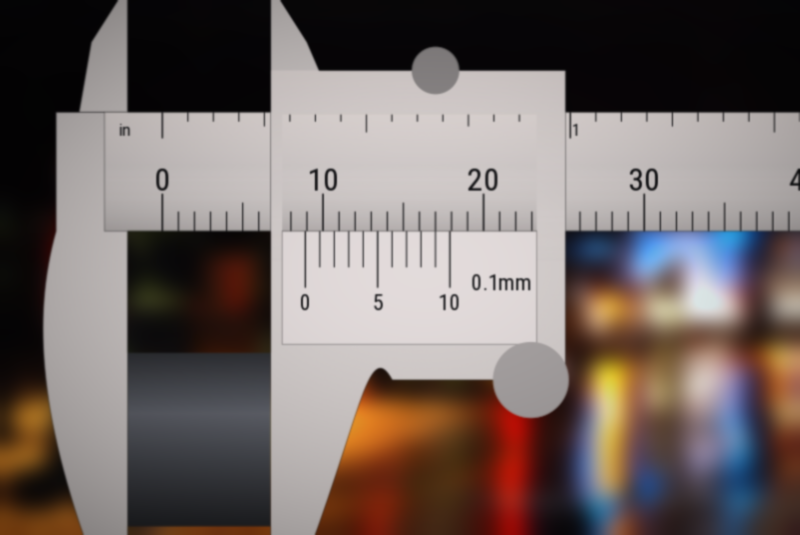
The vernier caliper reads 8.9 mm
